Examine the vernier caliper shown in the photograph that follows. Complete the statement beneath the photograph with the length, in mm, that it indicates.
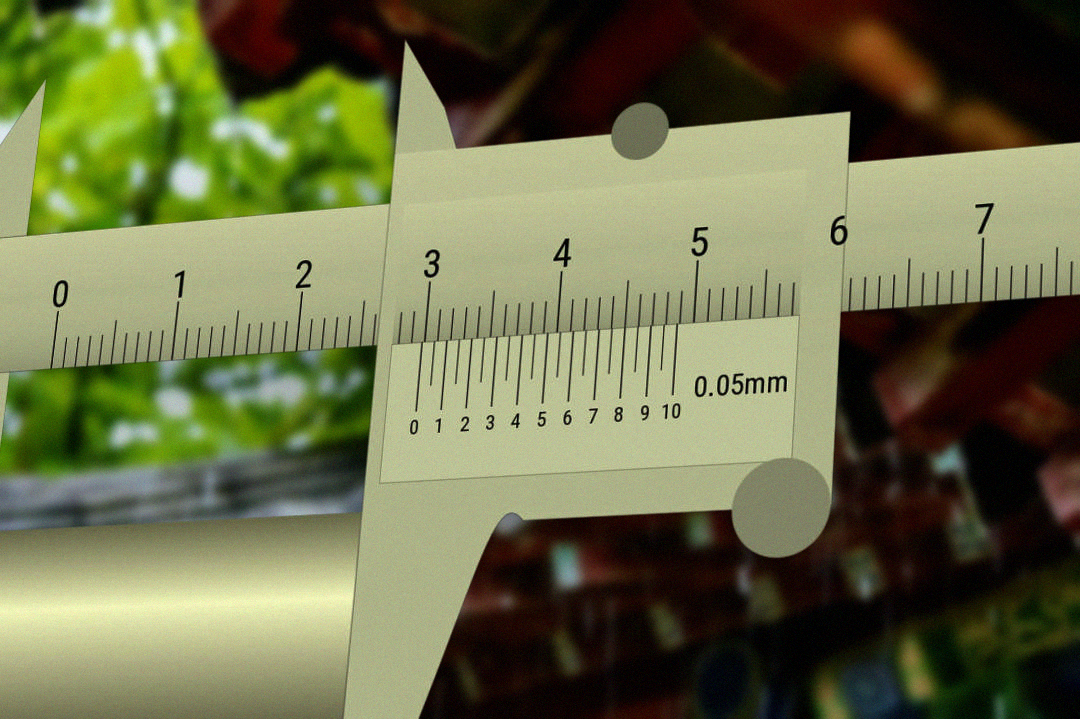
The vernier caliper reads 29.8 mm
